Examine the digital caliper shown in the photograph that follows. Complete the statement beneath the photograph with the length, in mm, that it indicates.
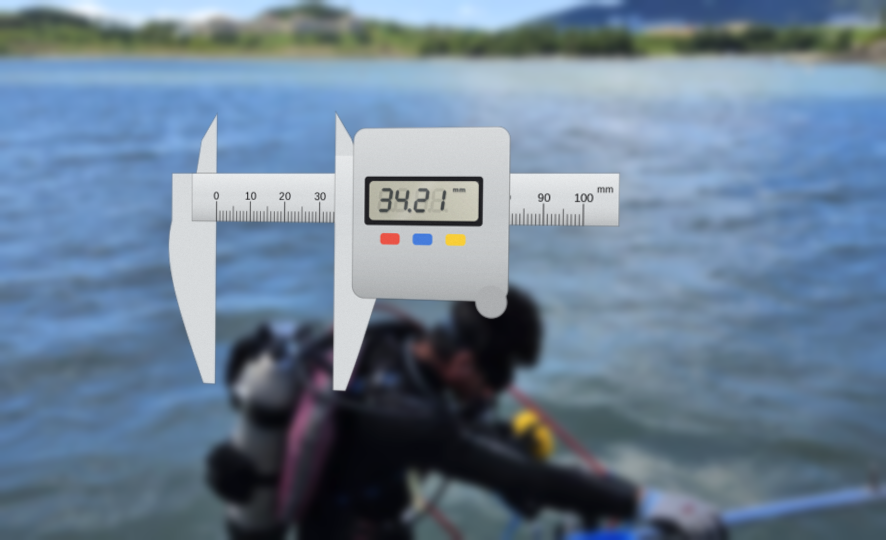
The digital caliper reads 34.21 mm
